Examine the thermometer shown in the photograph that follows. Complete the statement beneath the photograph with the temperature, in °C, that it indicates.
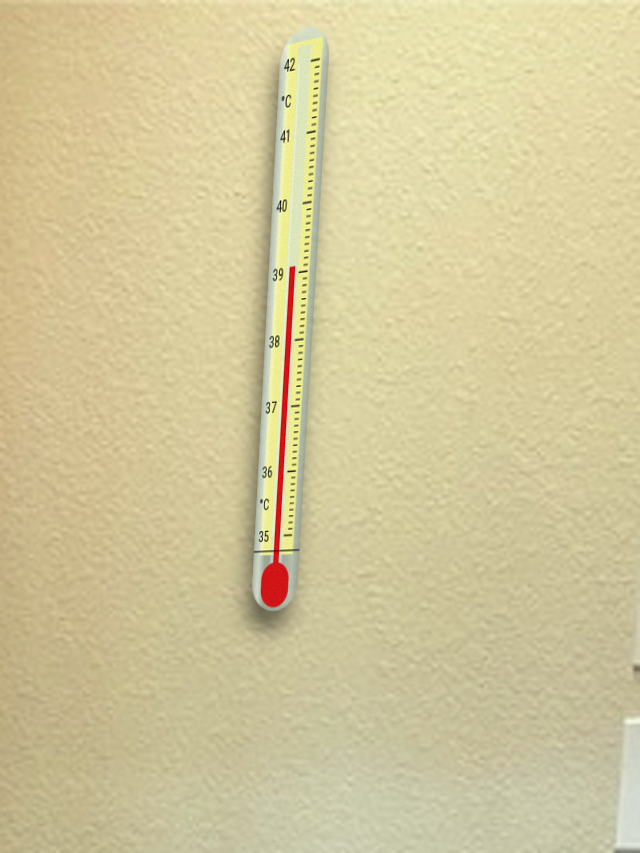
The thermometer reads 39.1 °C
